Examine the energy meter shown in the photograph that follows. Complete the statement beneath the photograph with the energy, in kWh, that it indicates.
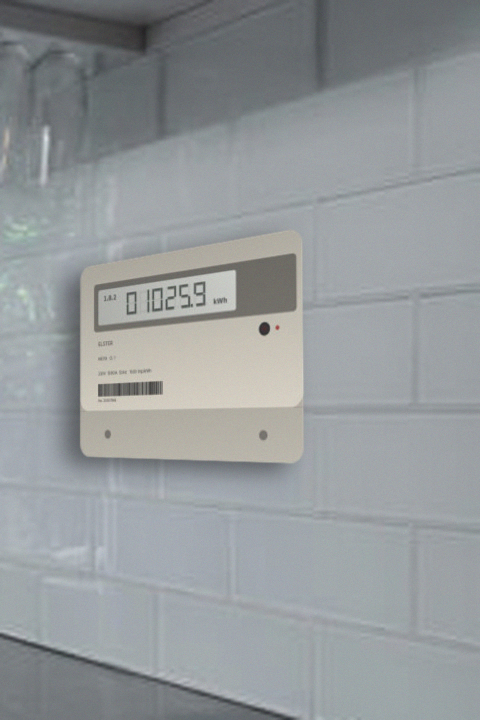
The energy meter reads 1025.9 kWh
